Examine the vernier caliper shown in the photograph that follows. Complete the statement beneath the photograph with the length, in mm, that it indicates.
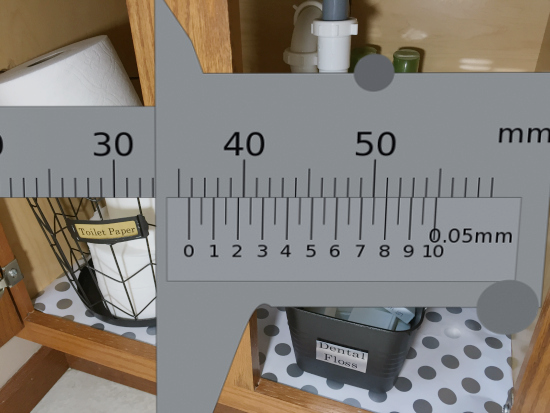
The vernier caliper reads 35.8 mm
